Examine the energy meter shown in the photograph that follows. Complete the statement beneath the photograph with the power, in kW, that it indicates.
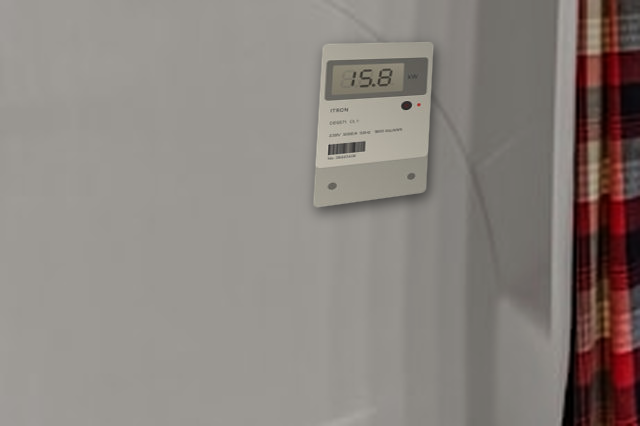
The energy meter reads 15.8 kW
